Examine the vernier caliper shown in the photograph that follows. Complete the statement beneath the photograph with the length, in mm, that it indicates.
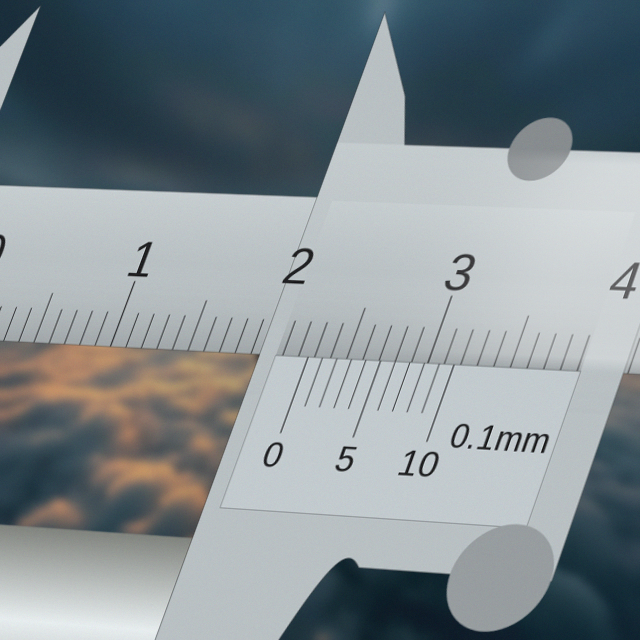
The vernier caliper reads 22.6 mm
